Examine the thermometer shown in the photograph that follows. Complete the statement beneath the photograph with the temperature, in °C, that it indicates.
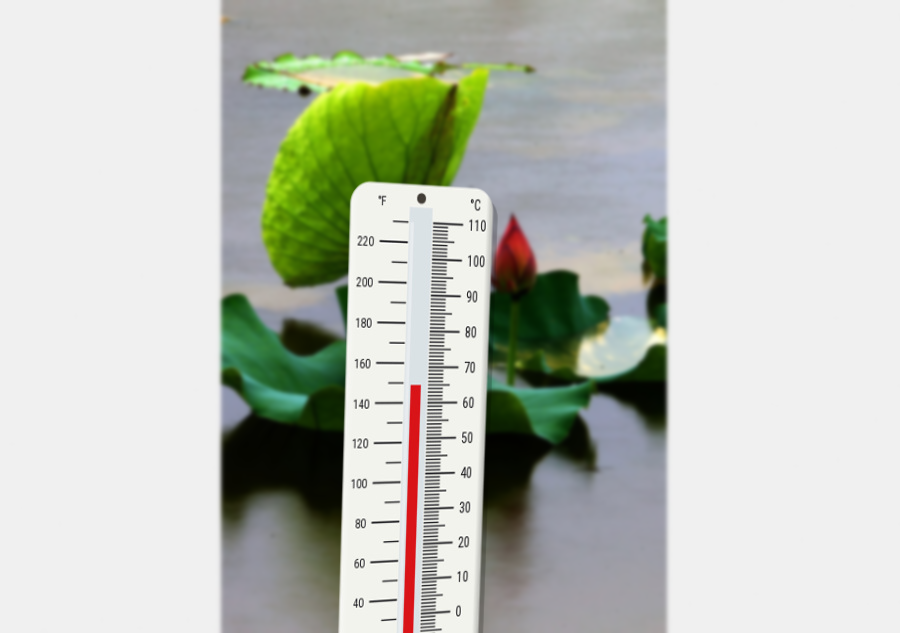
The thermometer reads 65 °C
